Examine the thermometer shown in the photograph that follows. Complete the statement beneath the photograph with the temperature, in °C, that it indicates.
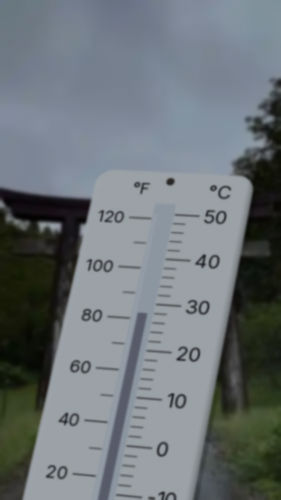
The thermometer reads 28 °C
